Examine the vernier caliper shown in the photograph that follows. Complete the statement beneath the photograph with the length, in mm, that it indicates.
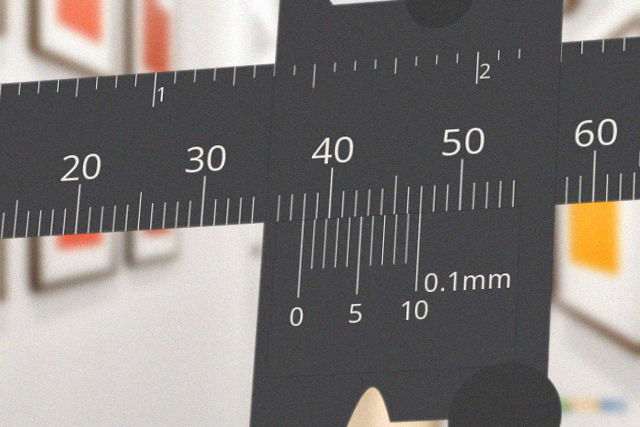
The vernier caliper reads 38.0 mm
